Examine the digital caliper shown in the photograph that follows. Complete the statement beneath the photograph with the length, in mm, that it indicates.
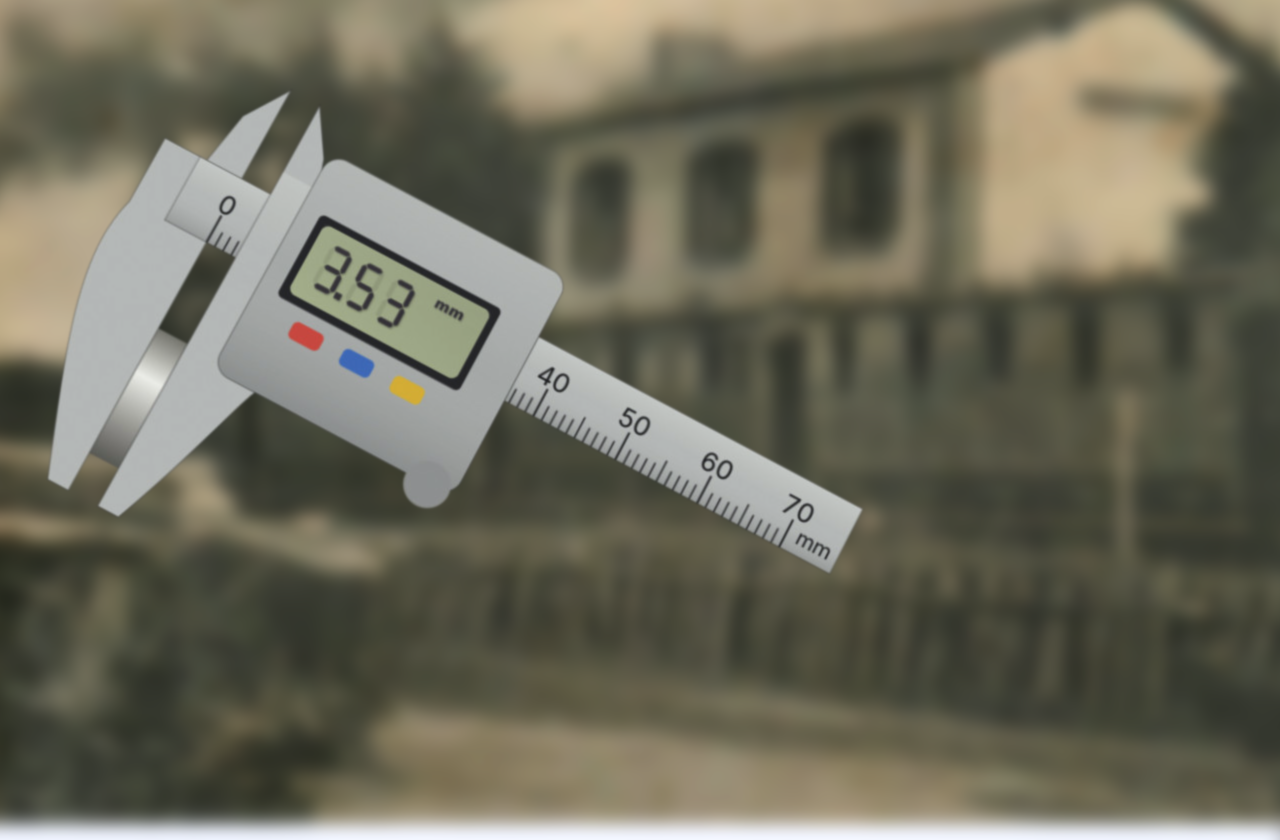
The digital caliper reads 3.53 mm
